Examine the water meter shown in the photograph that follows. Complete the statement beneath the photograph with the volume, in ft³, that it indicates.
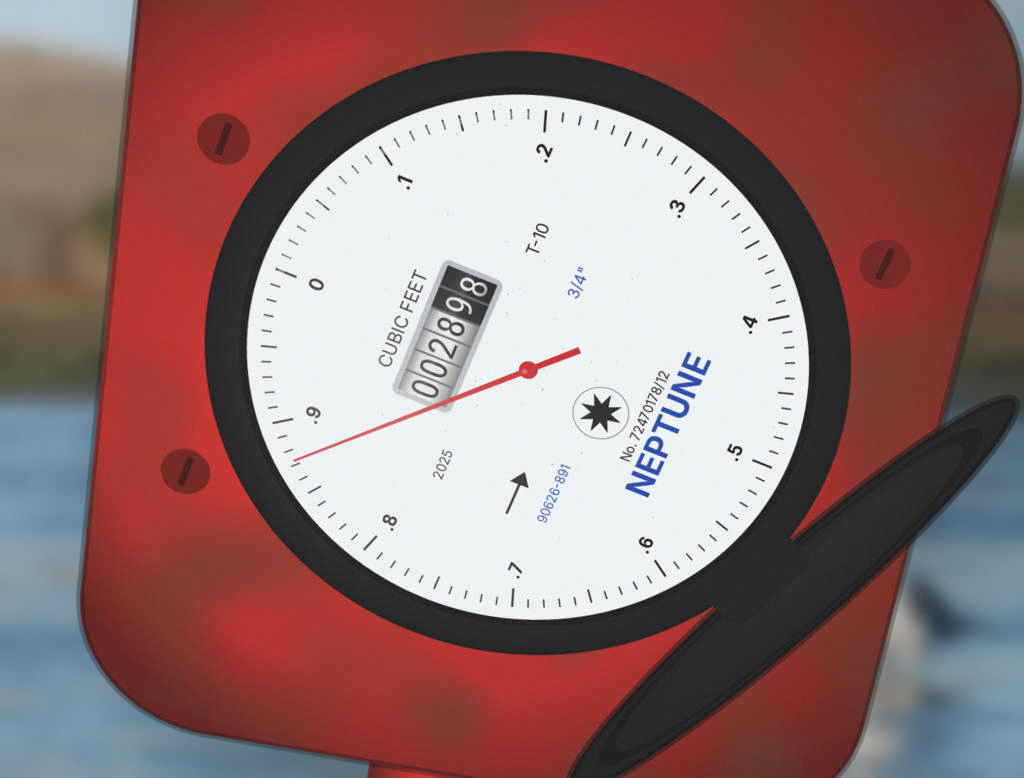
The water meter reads 2897.87 ft³
